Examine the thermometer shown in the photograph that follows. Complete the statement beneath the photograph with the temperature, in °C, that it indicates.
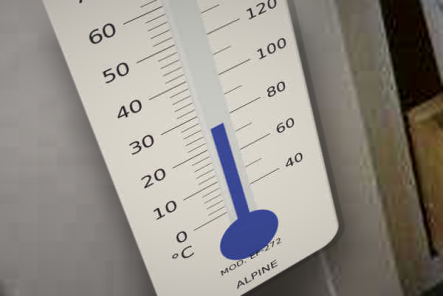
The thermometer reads 25 °C
